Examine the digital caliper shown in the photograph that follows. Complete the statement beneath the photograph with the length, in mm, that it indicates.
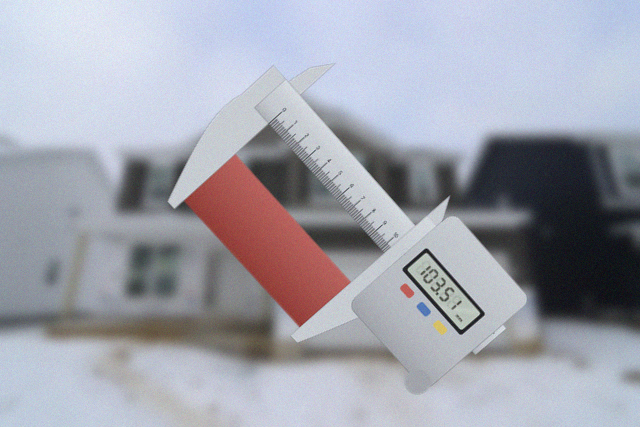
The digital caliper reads 103.51 mm
